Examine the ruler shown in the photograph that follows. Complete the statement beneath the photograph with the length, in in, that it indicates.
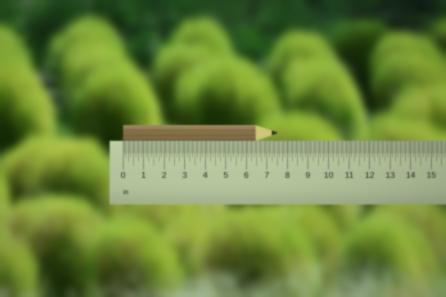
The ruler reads 7.5 in
